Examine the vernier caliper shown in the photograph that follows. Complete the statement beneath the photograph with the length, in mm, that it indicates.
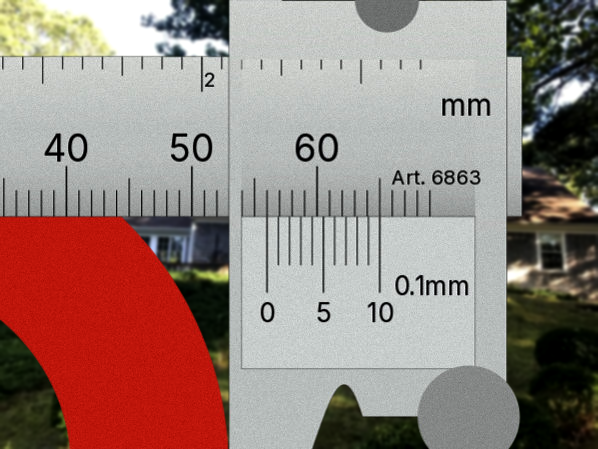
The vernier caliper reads 56.0 mm
